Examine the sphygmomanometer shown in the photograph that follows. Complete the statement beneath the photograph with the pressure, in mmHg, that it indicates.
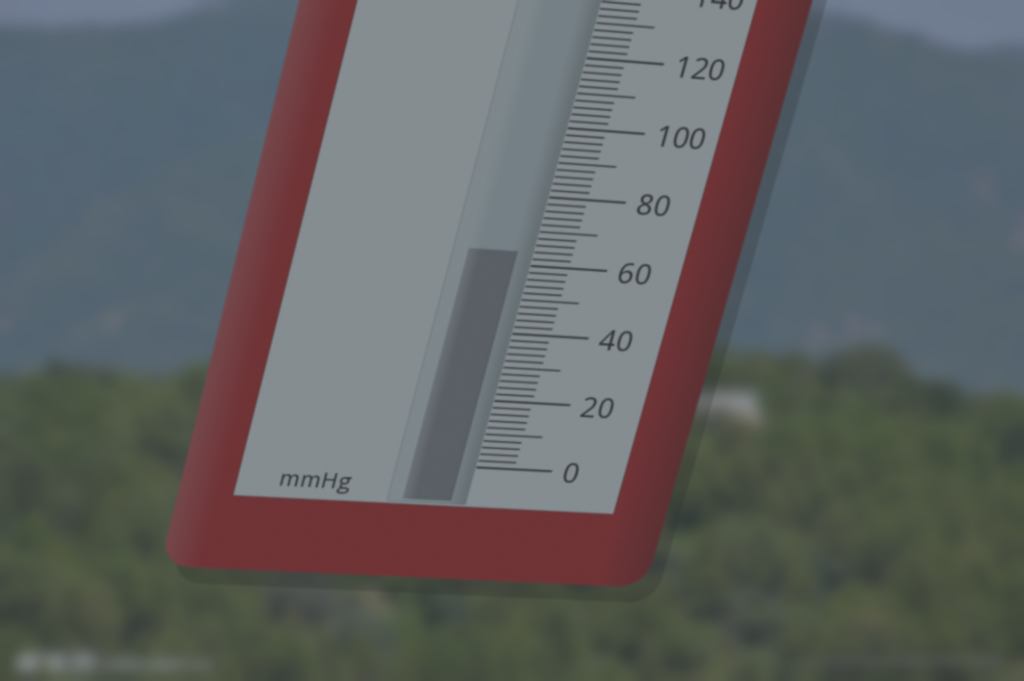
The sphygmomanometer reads 64 mmHg
